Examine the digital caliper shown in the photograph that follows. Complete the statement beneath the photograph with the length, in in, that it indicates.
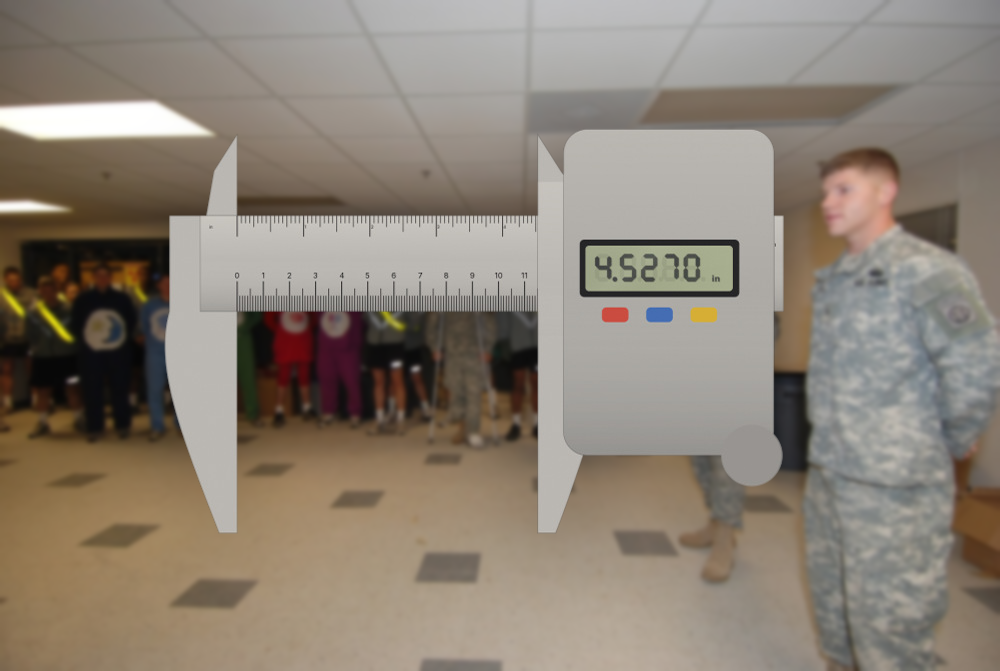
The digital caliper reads 4.5270 in
